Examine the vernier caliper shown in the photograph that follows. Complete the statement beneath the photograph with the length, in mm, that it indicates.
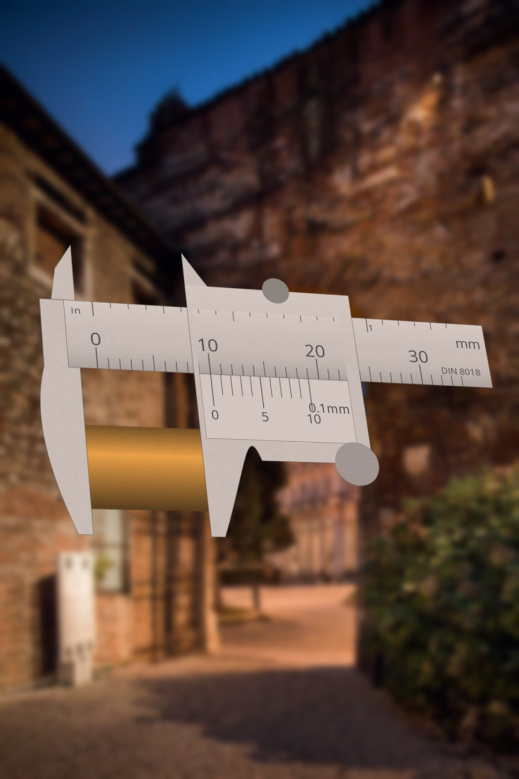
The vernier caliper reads 10.0 mm
